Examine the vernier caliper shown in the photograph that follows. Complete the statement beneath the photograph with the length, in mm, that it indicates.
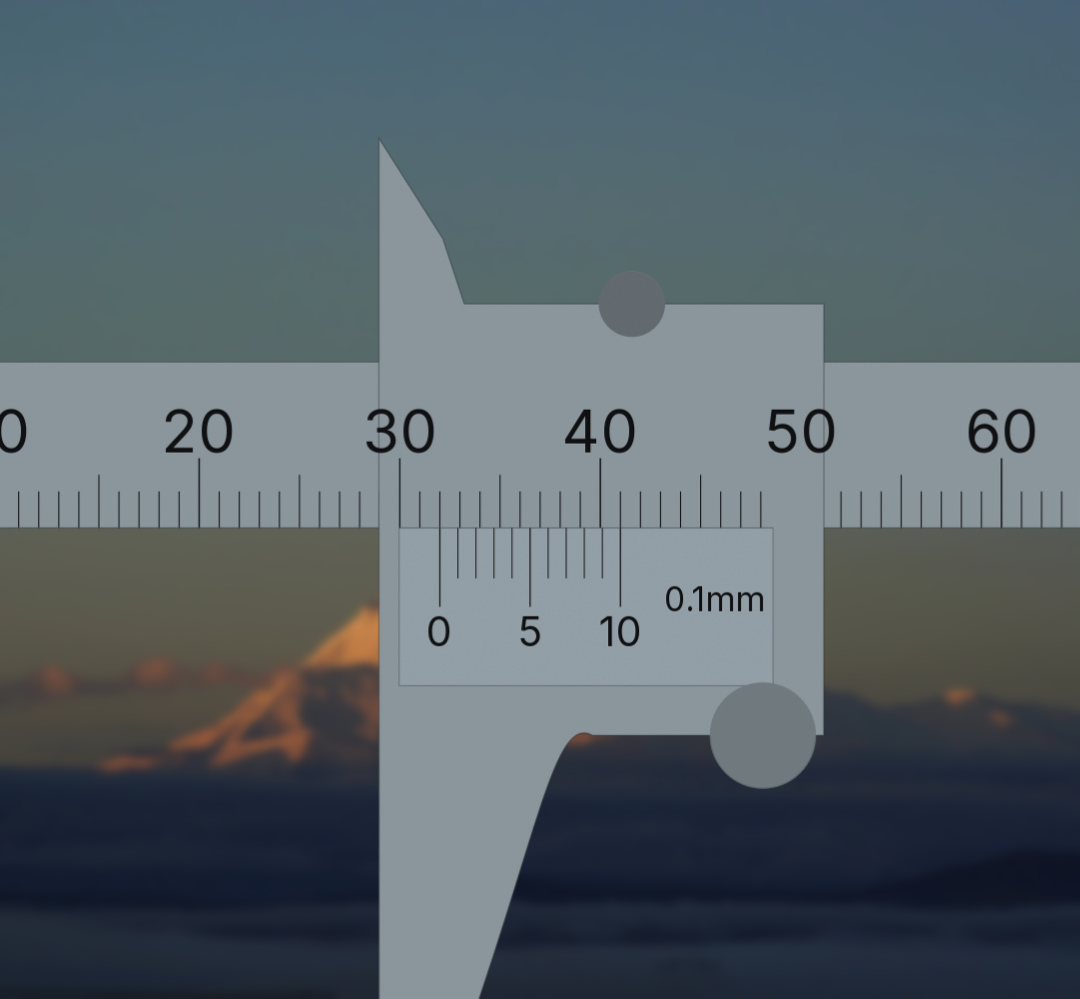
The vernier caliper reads 32.0 mm
